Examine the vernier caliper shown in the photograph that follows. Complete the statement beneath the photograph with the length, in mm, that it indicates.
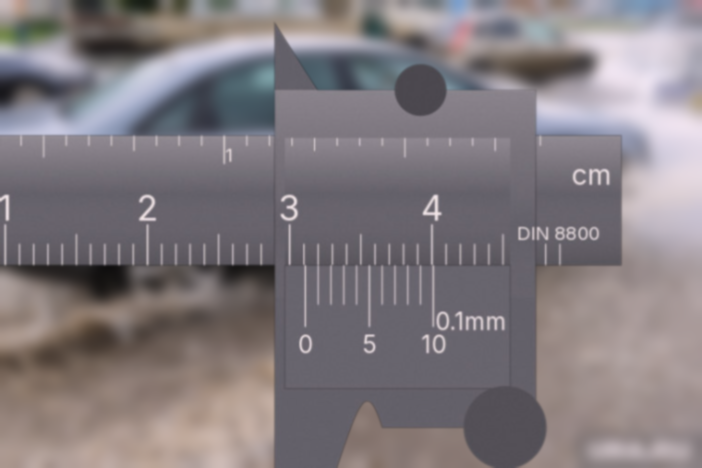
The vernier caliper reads 31.1 mm
